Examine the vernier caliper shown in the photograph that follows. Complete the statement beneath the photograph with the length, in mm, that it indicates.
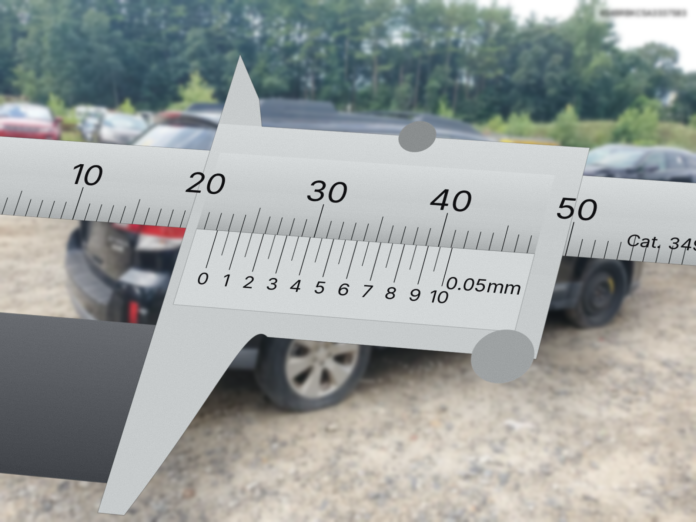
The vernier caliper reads 22.1 mm
